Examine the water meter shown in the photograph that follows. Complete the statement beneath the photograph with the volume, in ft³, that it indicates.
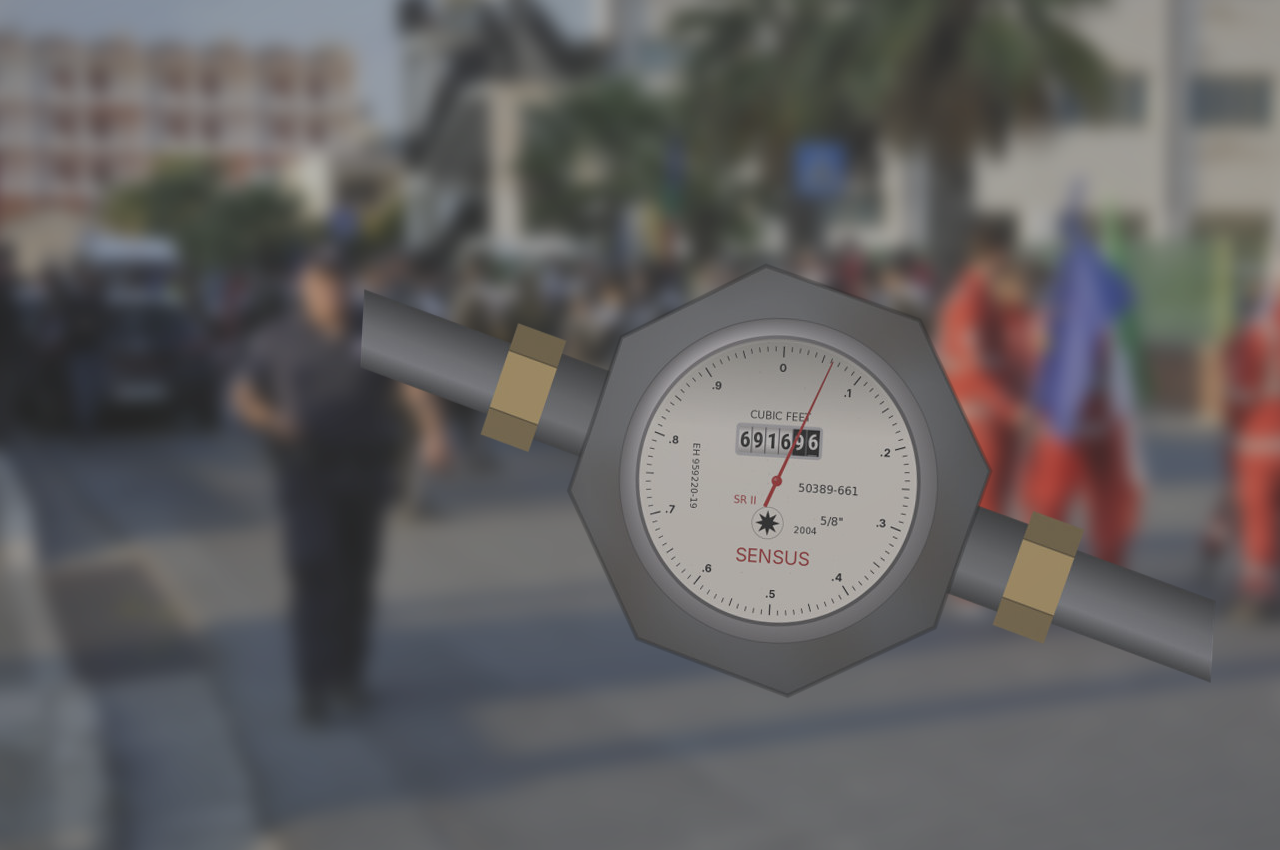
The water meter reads 691696.06 ft³
